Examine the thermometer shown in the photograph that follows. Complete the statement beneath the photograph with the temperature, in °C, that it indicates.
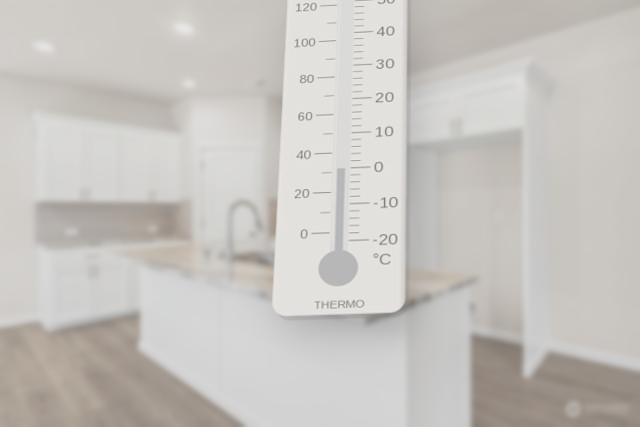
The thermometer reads 0 °C
